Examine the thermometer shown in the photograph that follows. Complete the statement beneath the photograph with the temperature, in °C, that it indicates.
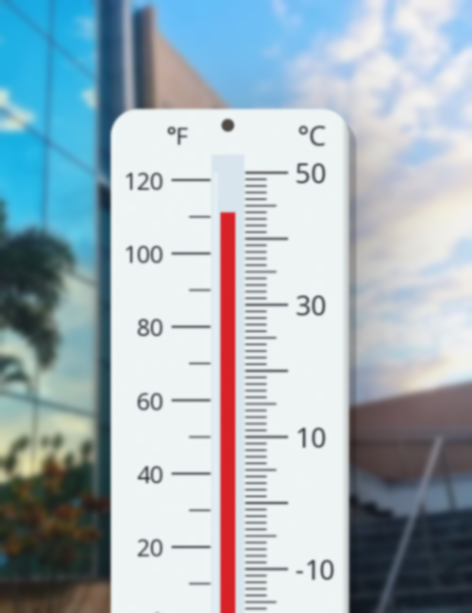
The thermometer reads 44 °C
